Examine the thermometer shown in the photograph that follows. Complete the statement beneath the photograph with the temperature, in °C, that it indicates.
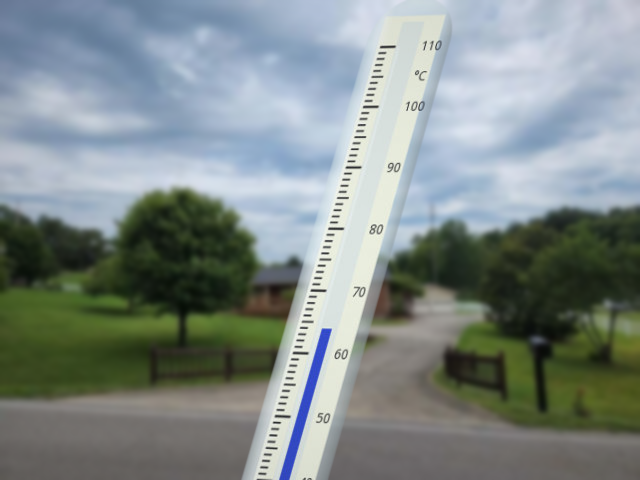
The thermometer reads 64 °C
